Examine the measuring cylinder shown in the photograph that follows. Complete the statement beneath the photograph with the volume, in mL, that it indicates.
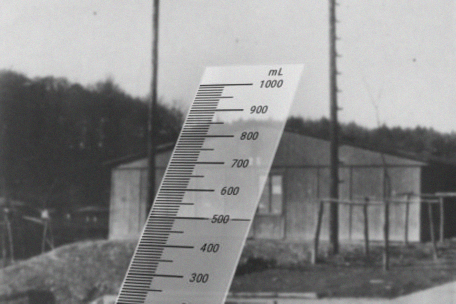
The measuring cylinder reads 500 mL
